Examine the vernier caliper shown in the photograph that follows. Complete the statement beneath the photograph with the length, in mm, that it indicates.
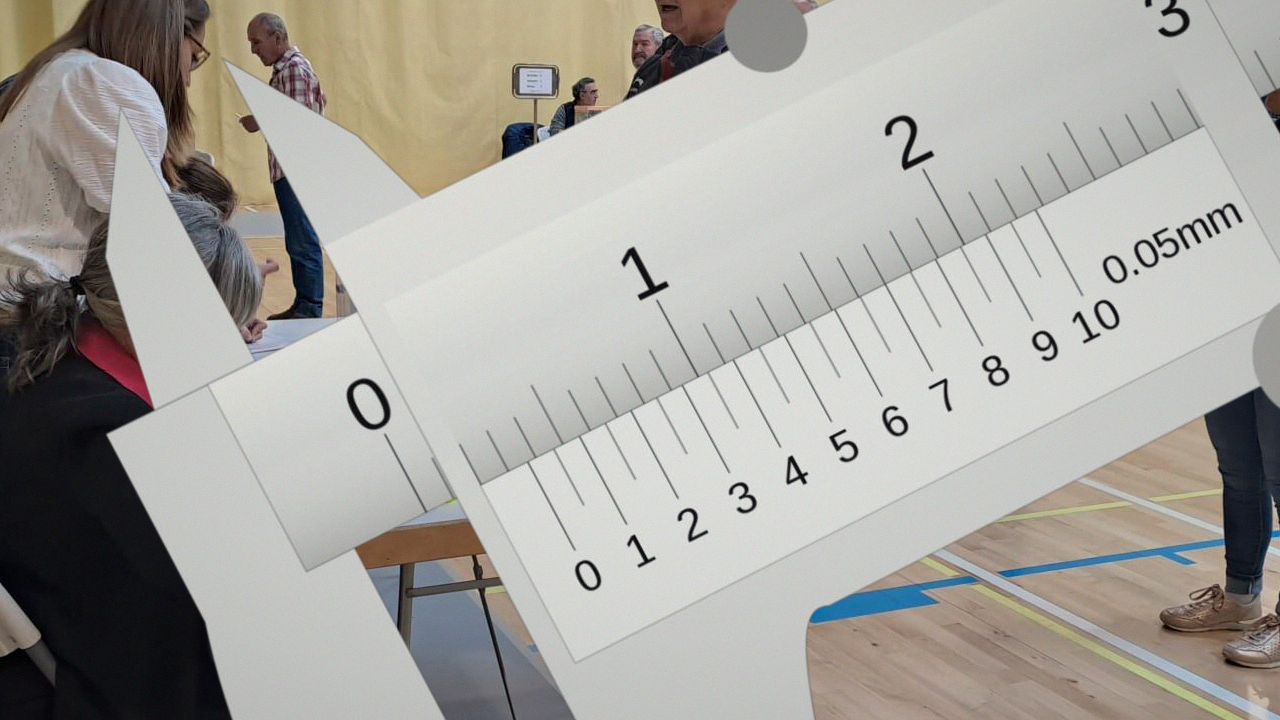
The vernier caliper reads 3.70 mm
